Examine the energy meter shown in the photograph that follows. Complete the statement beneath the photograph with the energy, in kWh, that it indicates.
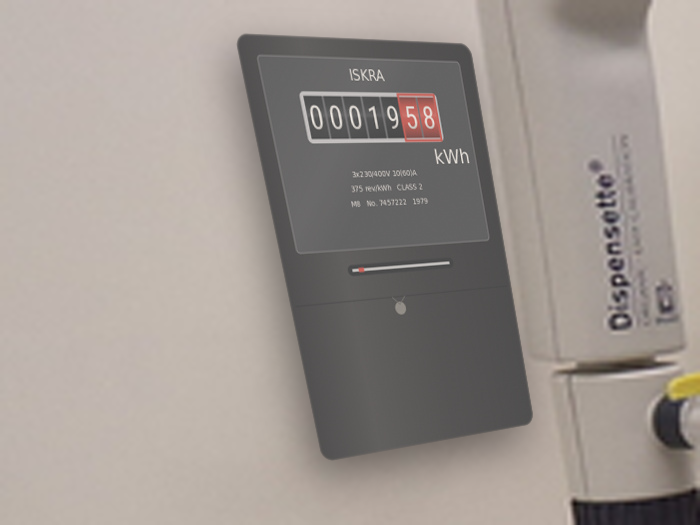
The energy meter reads 19.58 kWh
